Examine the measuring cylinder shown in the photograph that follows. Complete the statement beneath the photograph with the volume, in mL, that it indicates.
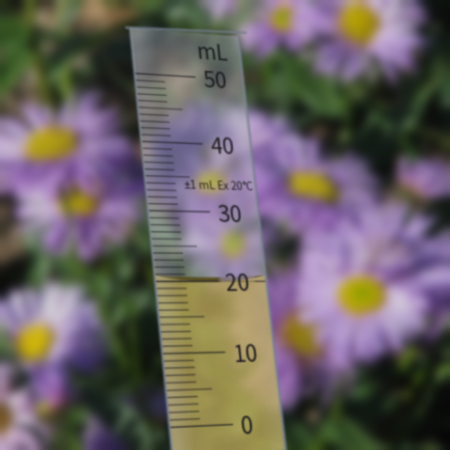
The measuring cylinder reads 20 mL
